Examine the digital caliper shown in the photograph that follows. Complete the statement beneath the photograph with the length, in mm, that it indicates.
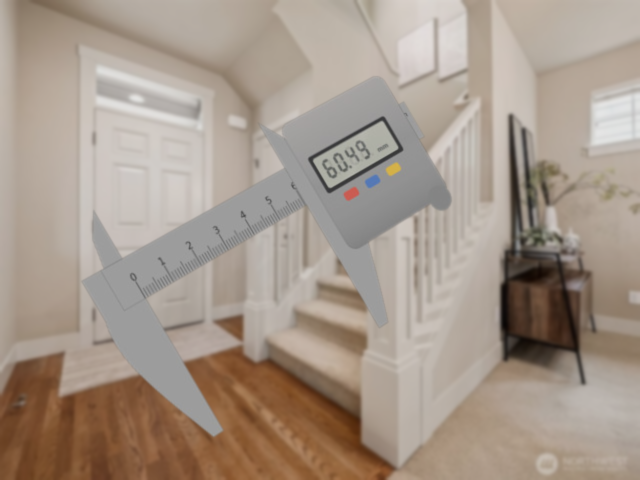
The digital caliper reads 60.49 mm
